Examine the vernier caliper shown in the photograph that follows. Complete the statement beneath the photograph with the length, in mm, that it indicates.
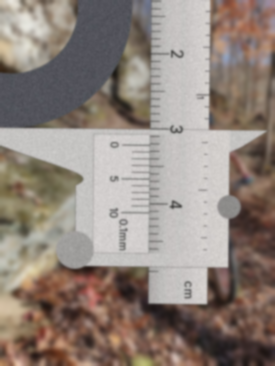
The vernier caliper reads 32.2 mm
